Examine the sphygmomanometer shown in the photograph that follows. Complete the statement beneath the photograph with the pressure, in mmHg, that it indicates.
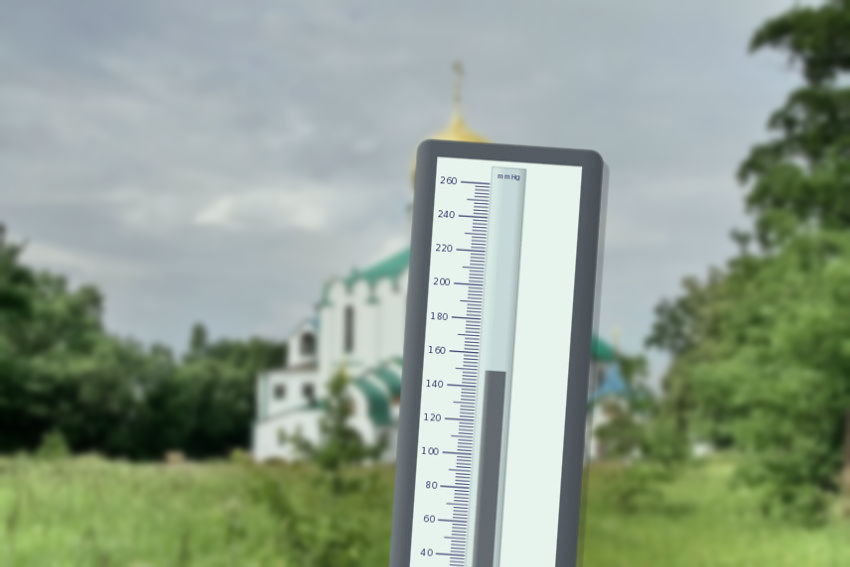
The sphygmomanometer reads 150 mmHg
